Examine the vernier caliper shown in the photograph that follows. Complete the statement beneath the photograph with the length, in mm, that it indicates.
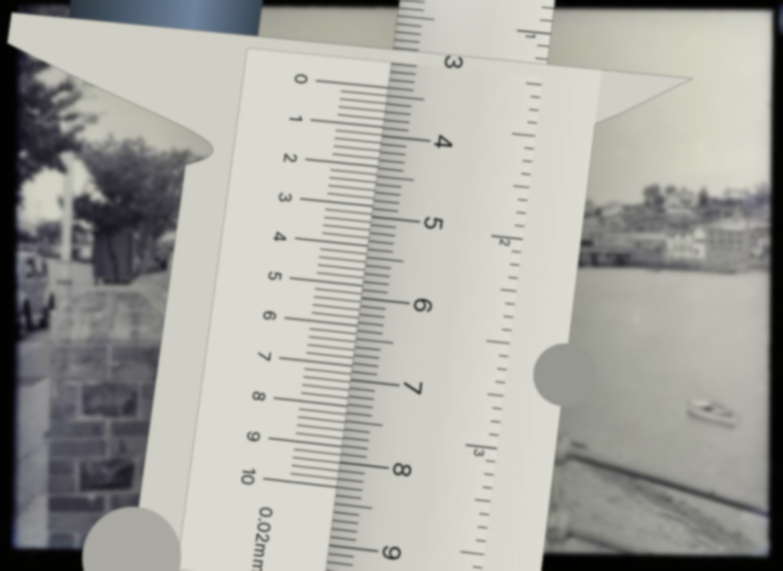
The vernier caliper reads 34.0 mm
